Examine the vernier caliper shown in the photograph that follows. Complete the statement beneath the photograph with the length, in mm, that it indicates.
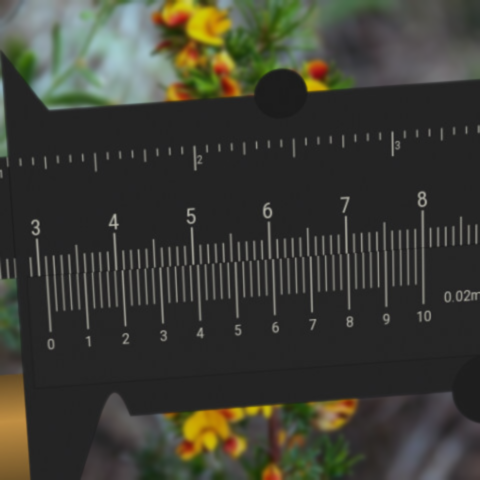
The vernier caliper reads 31.0 mm
